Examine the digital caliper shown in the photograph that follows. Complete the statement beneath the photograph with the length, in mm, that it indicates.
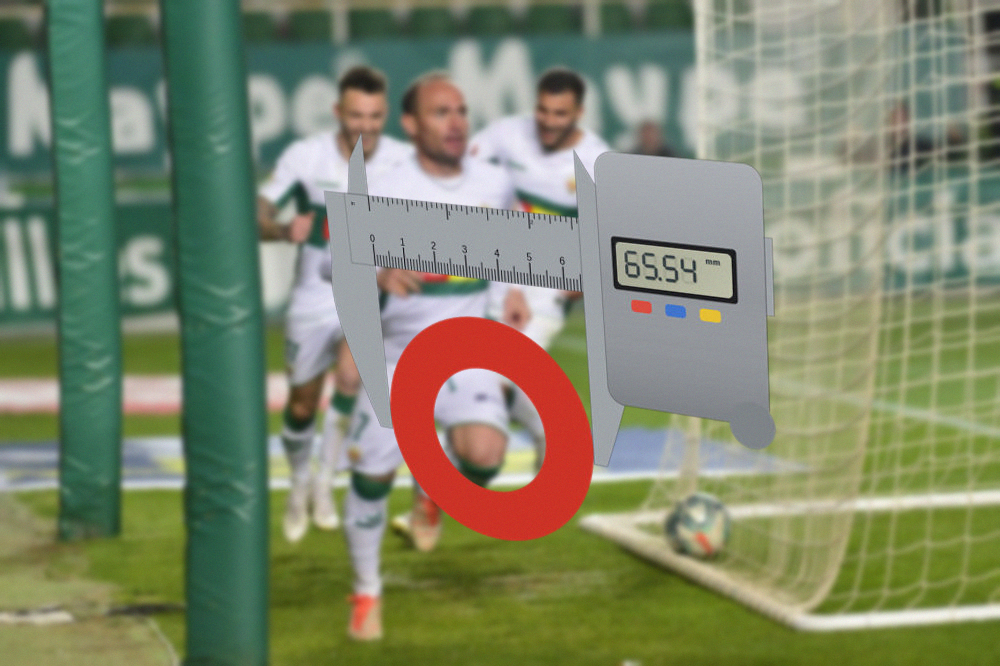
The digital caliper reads 65.54 mm
